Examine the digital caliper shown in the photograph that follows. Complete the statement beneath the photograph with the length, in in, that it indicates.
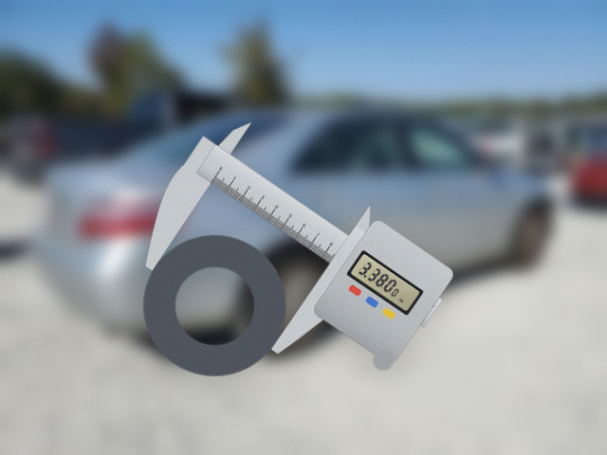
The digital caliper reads 3.3800 in
